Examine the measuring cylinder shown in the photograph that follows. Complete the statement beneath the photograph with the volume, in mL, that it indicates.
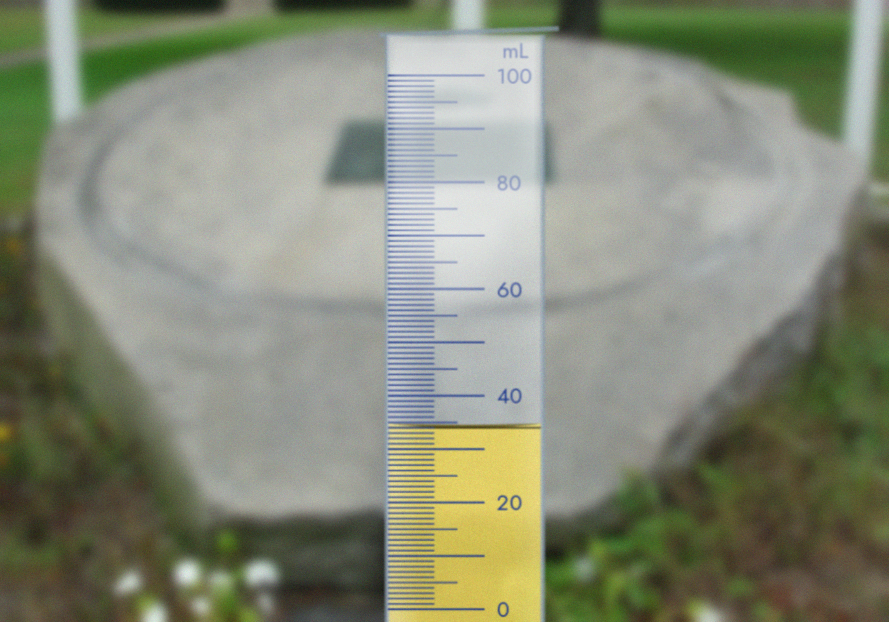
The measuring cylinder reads 34 mL
